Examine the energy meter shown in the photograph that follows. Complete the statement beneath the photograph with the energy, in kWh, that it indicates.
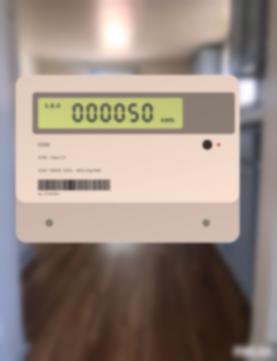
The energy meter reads 50 kWh
